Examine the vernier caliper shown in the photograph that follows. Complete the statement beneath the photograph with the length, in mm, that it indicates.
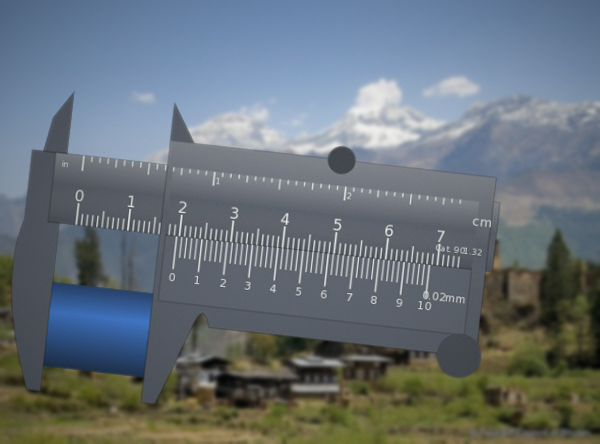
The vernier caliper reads 19.5 mm
